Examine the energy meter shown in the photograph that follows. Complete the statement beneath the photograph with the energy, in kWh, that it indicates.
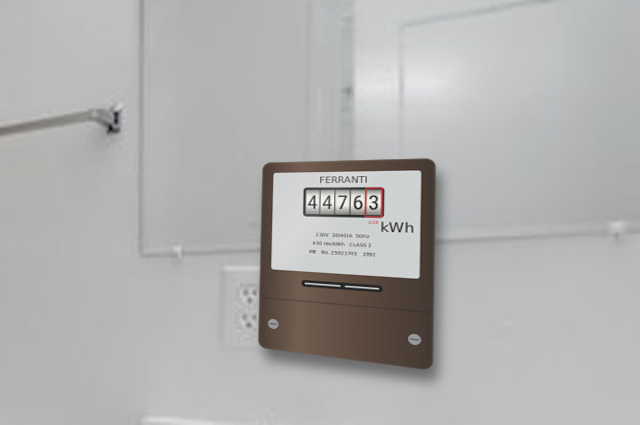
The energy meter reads 4476.3 kWh
